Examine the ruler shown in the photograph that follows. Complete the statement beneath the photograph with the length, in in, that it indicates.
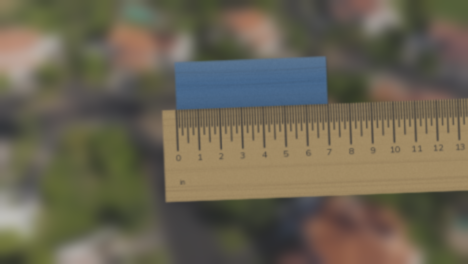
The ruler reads 7 in
